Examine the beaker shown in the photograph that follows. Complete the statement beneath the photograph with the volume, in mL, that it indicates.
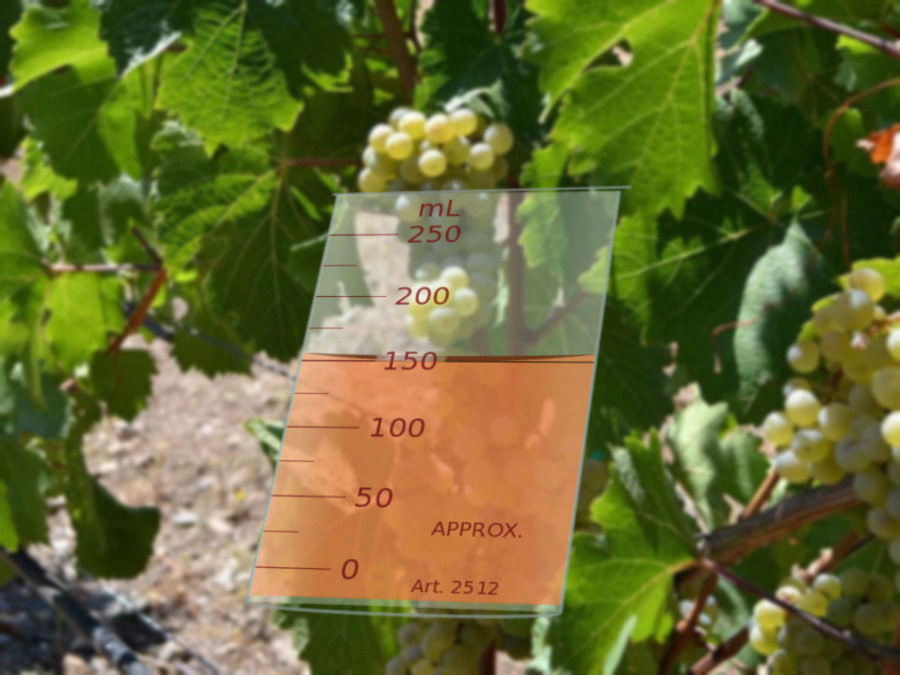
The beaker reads 150 mL
